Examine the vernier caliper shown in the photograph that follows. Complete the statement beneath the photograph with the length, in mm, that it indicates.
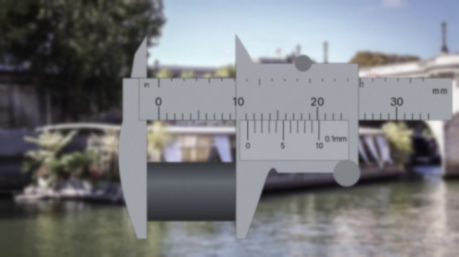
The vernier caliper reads 11.2 mm
